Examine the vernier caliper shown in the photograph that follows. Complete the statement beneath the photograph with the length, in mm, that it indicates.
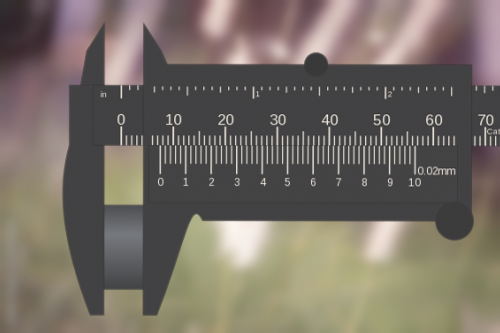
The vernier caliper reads 7.5 mm
